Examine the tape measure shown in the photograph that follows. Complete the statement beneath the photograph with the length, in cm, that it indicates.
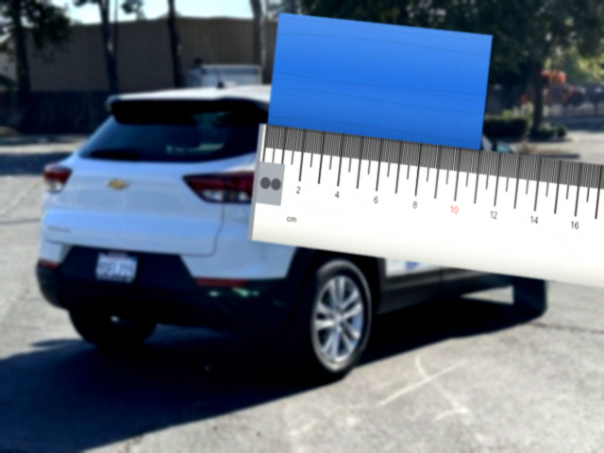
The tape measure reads 11 cm
